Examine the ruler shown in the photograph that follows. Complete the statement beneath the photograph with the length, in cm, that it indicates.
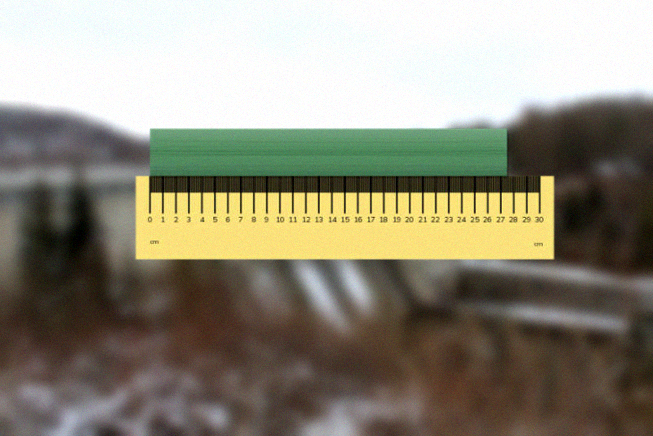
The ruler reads 27.5 cm
